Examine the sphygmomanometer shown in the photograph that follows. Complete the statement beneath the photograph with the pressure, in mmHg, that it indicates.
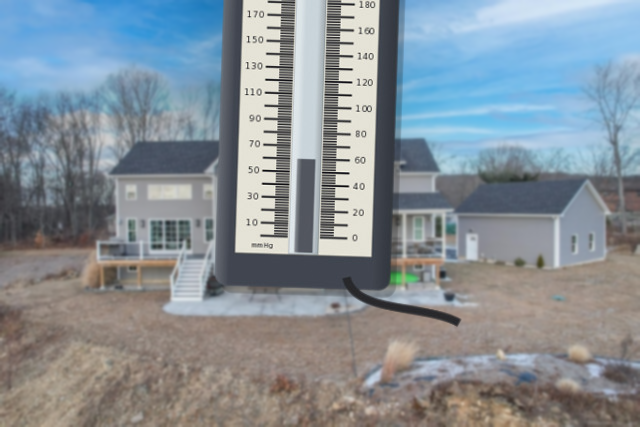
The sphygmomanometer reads 60 mmHg
